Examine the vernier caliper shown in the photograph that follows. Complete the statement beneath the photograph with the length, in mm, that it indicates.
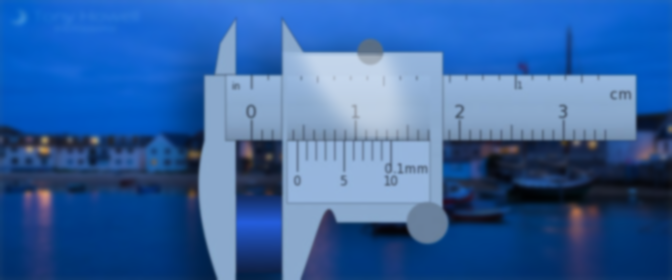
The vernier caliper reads 4.4 mm
